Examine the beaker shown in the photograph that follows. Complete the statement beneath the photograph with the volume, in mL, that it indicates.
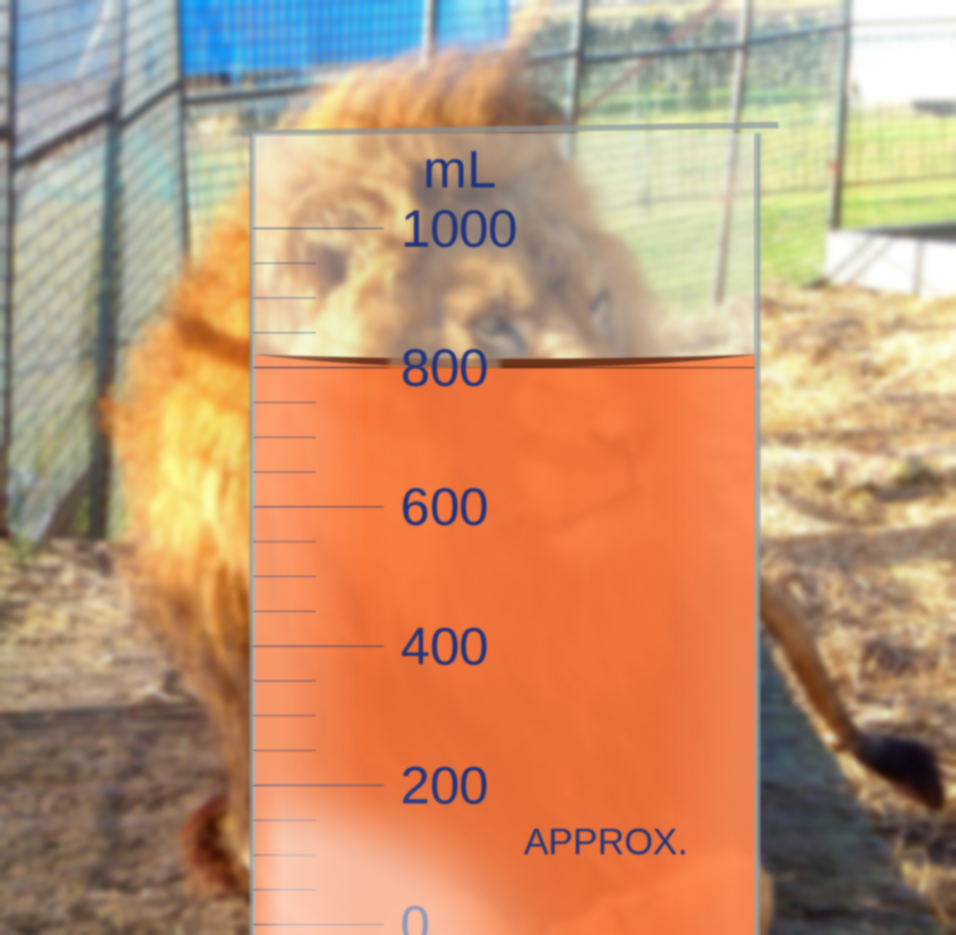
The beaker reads 800 mL
